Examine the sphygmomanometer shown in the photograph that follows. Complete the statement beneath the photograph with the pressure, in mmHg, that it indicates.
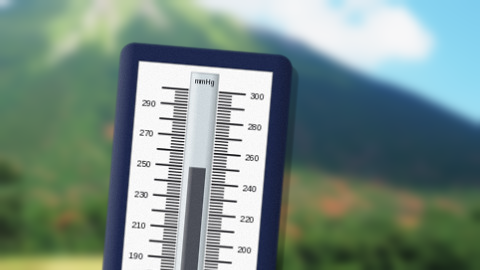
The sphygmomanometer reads 250 mmHg
